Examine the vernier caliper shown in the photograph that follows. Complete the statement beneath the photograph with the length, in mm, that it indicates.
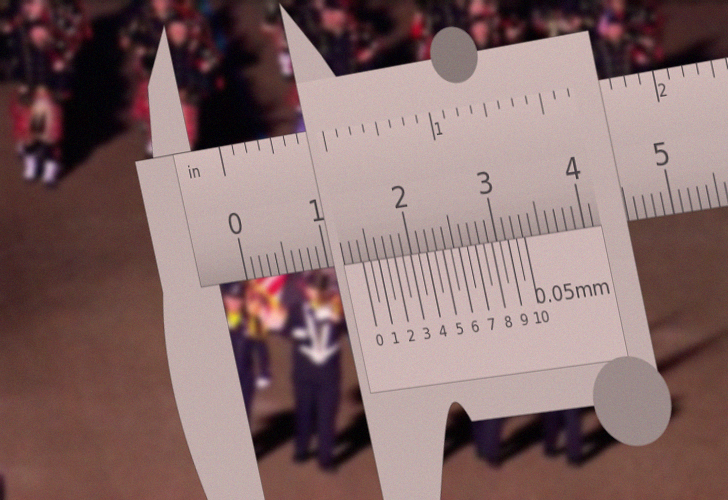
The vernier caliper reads 14.2 mm
